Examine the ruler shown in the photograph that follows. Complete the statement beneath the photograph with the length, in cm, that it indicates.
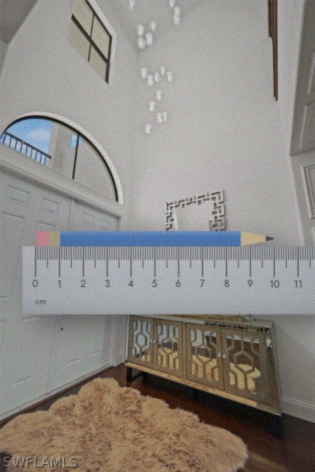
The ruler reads 10 cm
